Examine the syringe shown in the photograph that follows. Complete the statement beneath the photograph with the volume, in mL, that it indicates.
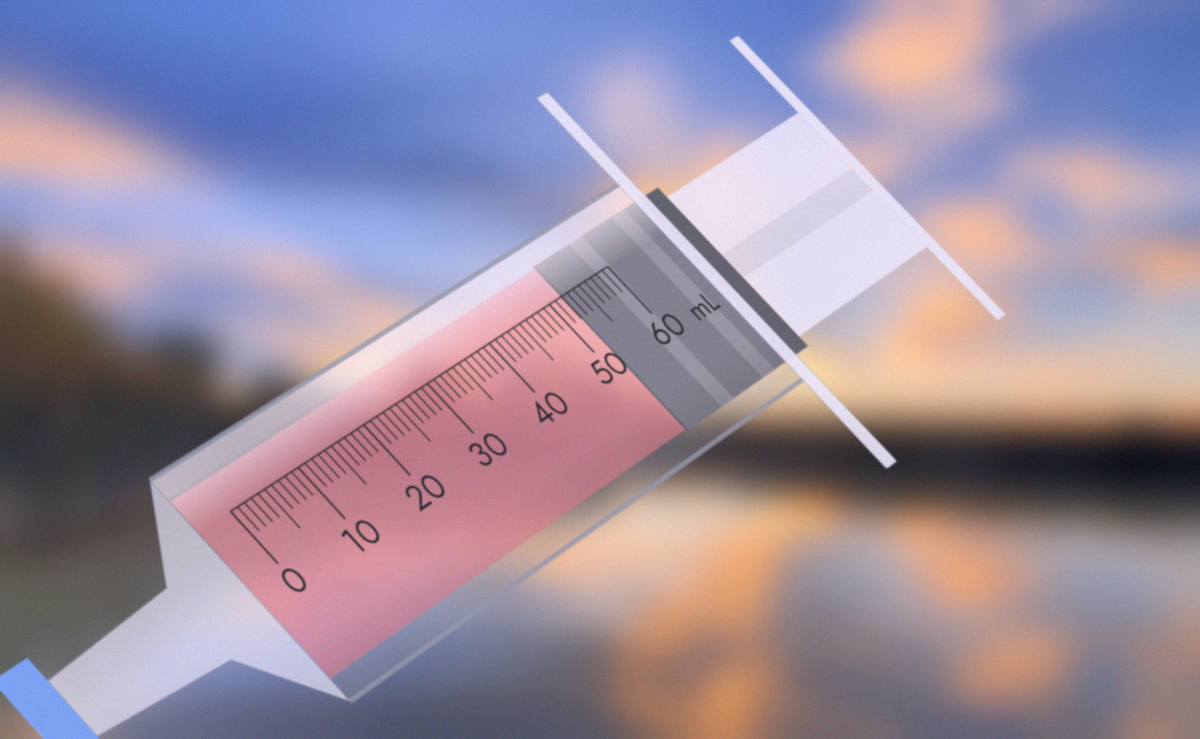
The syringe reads 52 mL
